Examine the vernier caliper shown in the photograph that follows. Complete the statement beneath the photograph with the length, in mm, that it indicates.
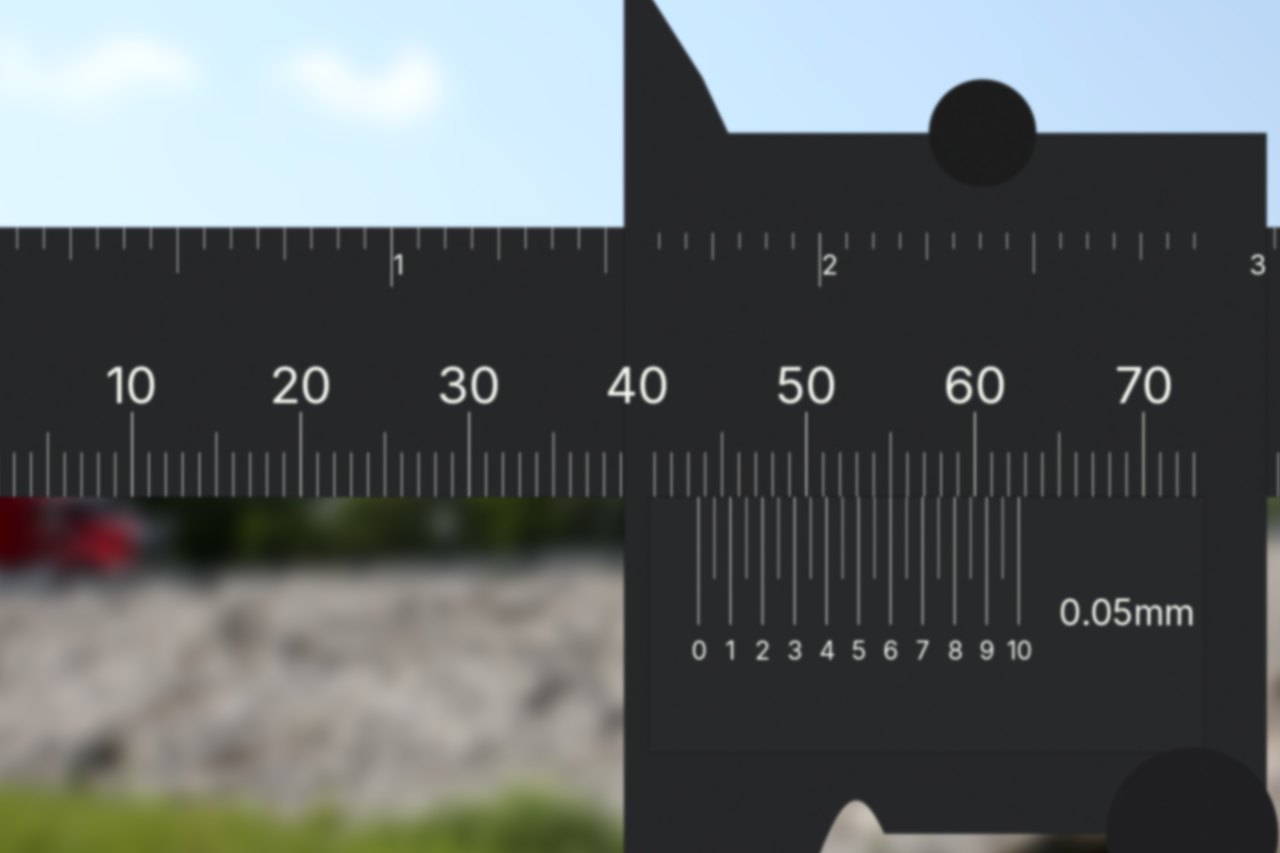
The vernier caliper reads 43.6 mm
